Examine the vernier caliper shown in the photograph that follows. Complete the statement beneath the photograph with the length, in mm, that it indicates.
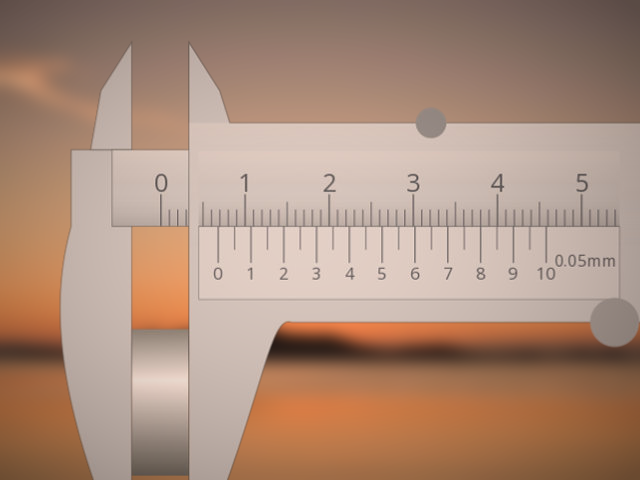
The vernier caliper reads 6.8 mm
